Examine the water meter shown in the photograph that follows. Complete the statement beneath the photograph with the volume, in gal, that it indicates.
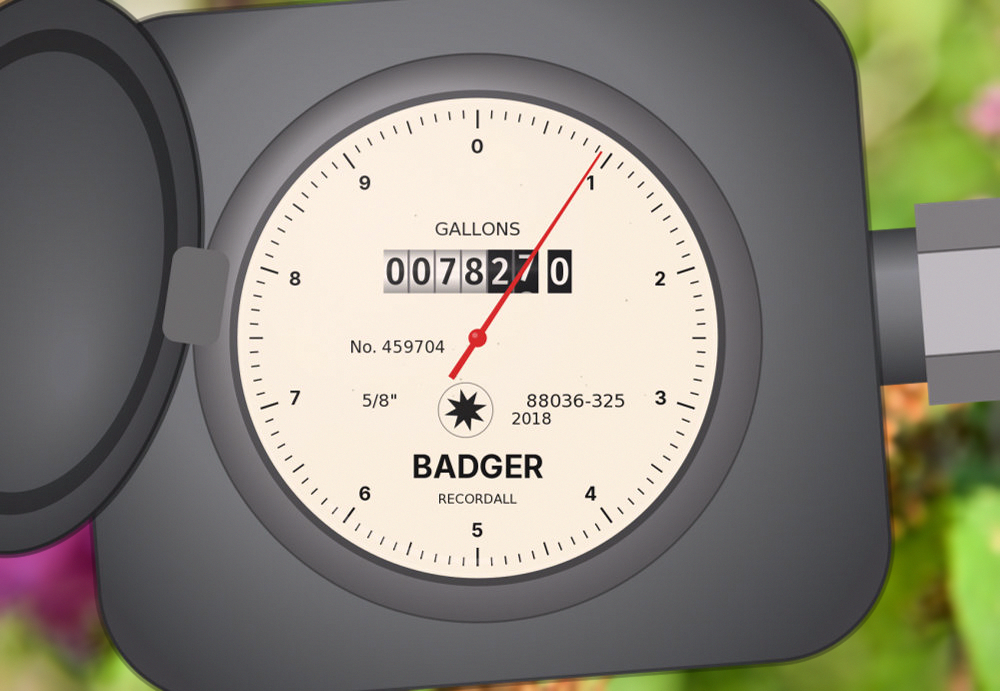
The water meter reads 78270.9 gal
